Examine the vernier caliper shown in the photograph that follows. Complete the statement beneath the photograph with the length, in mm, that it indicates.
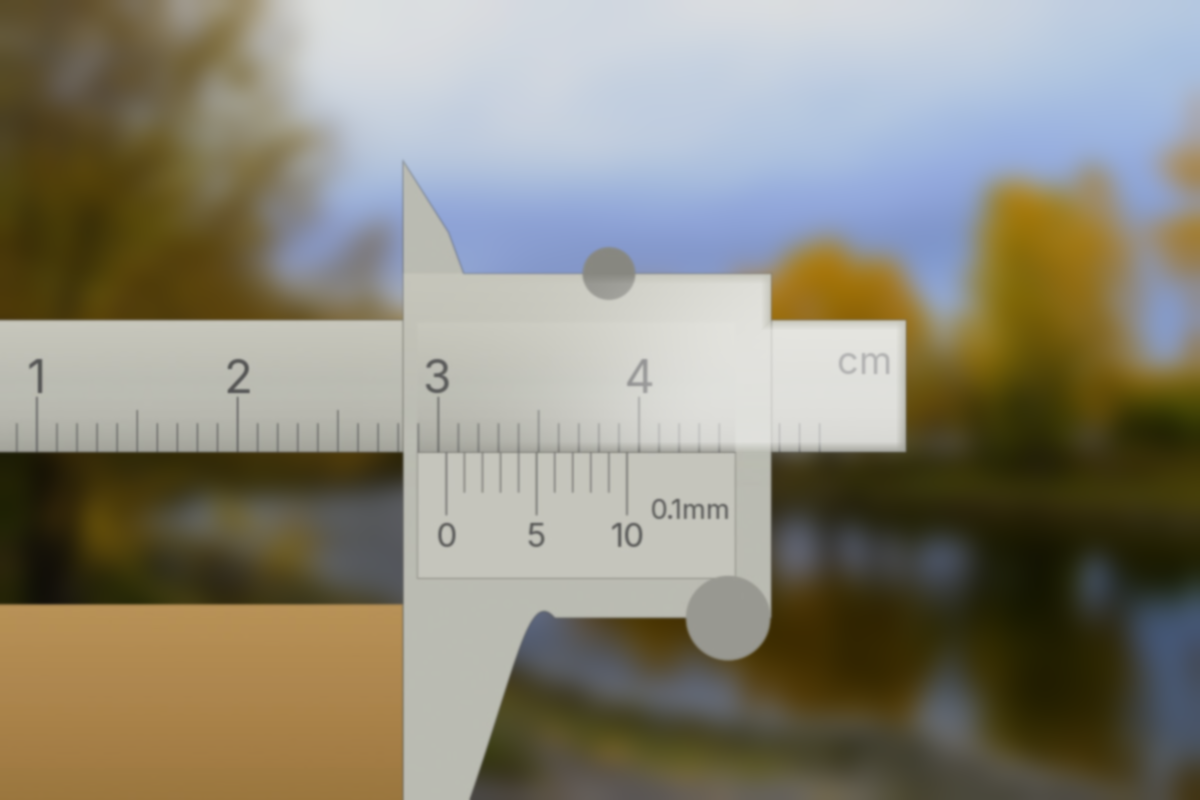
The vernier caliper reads 30.4 mm
